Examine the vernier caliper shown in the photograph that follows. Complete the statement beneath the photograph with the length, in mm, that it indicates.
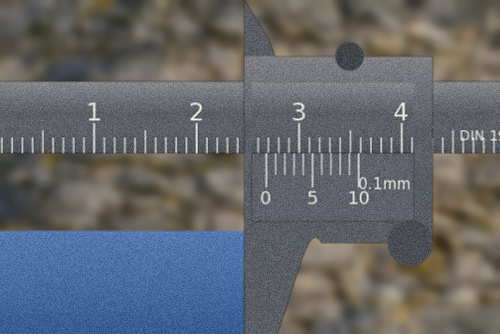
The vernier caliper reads 26.8 mm
